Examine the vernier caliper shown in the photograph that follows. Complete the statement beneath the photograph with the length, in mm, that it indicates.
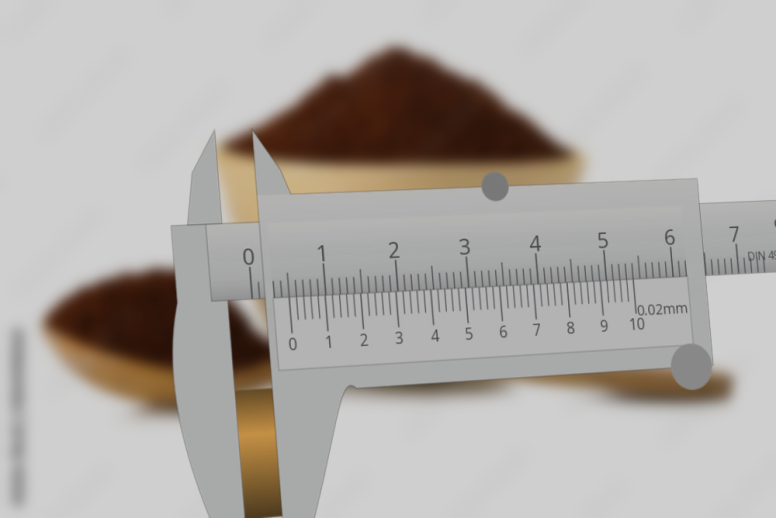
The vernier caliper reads 5.0 mm
